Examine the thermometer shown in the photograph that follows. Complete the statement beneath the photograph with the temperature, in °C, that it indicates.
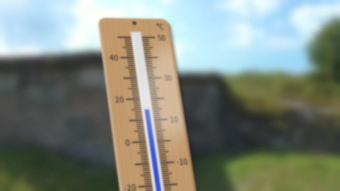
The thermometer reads 15 °C
